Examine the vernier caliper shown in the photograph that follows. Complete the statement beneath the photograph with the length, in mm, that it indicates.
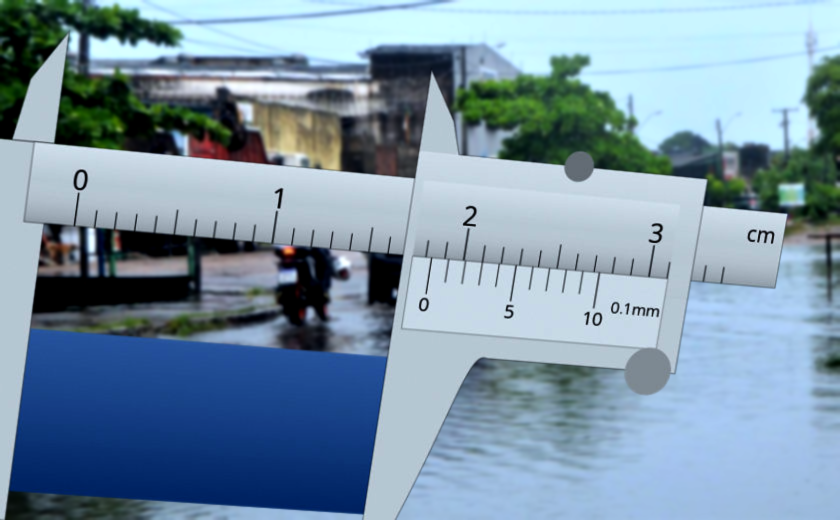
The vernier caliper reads 18.3 mm
